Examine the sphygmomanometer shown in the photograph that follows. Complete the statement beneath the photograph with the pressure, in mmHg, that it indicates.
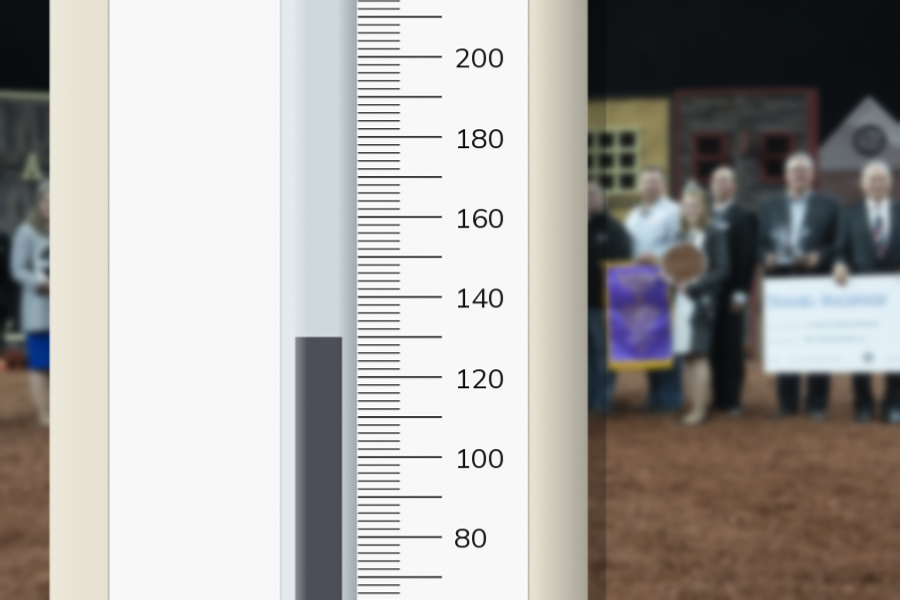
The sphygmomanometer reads 130 mmHg
